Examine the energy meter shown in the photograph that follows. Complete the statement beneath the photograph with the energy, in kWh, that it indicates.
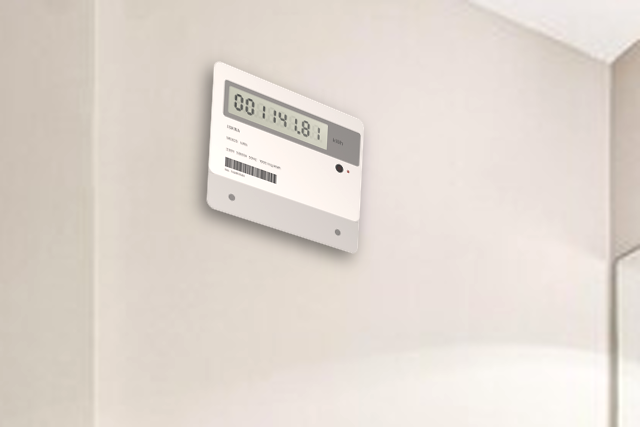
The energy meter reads 1141.81 kWh
